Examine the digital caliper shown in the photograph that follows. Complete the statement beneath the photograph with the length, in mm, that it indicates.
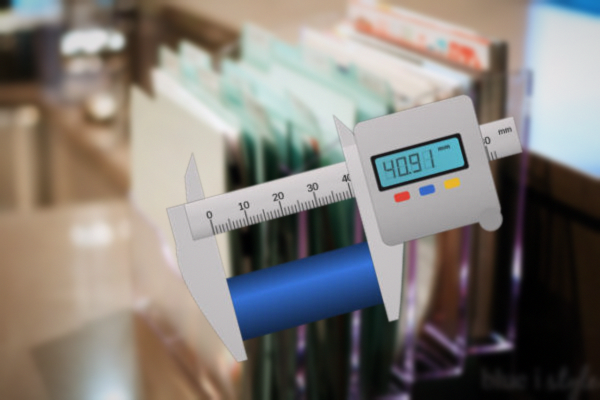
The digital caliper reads 40.91 mm
